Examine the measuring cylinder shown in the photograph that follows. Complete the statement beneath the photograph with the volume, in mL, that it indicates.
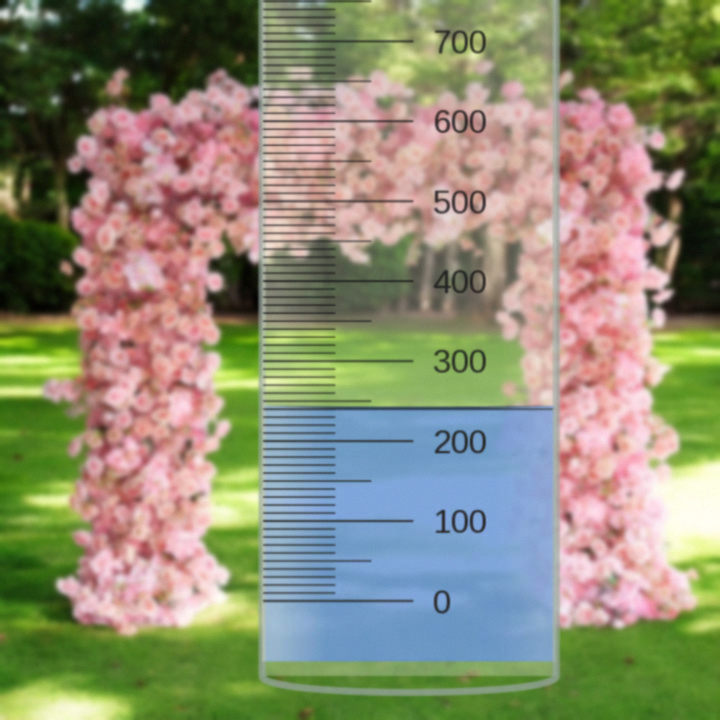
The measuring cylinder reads 240 mL
